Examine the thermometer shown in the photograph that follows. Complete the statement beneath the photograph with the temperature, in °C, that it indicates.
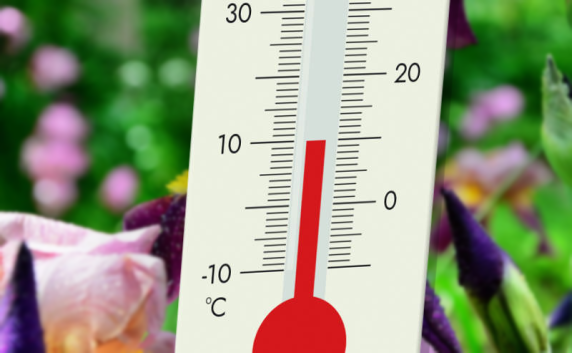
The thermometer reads 10 °C
